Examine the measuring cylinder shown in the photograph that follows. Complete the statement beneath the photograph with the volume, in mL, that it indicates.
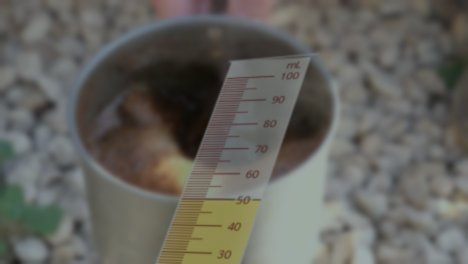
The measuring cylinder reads 50 mL
